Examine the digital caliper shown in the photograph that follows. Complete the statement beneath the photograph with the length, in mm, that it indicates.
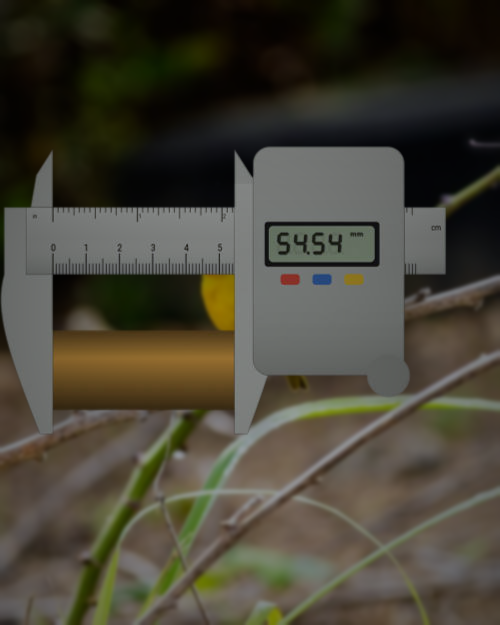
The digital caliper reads 54.54 mm
